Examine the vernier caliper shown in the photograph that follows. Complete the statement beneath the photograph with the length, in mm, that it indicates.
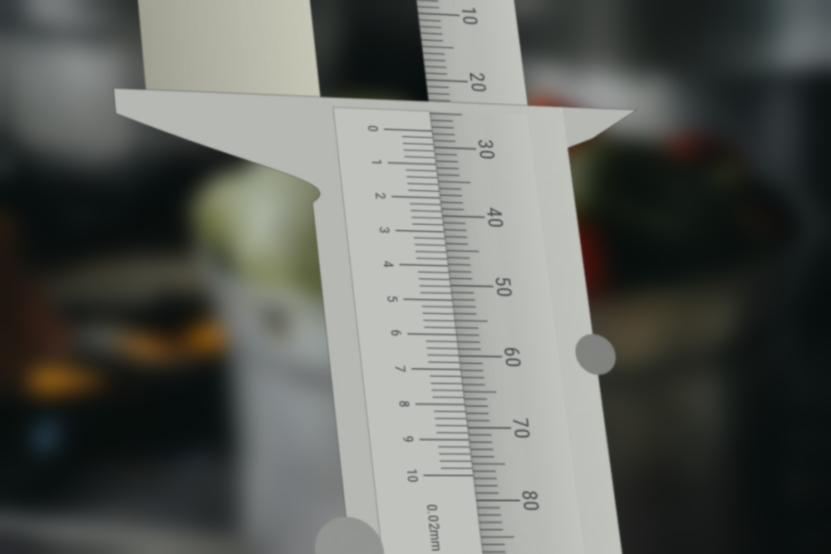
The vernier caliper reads 27.6 mm
